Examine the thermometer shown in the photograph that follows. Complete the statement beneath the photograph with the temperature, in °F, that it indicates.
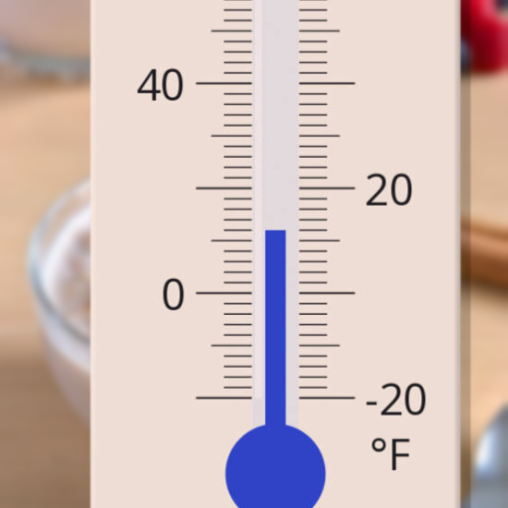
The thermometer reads 12 °F
